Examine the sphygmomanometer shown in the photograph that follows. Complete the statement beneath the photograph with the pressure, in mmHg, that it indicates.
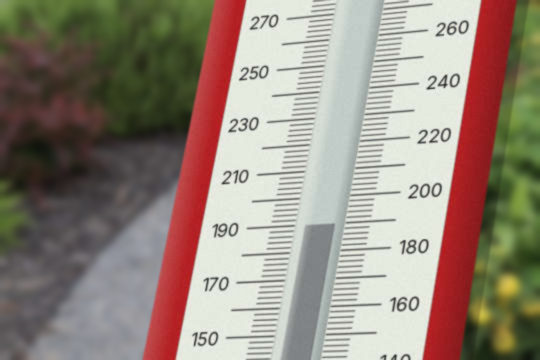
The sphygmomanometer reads 190 mmHg
